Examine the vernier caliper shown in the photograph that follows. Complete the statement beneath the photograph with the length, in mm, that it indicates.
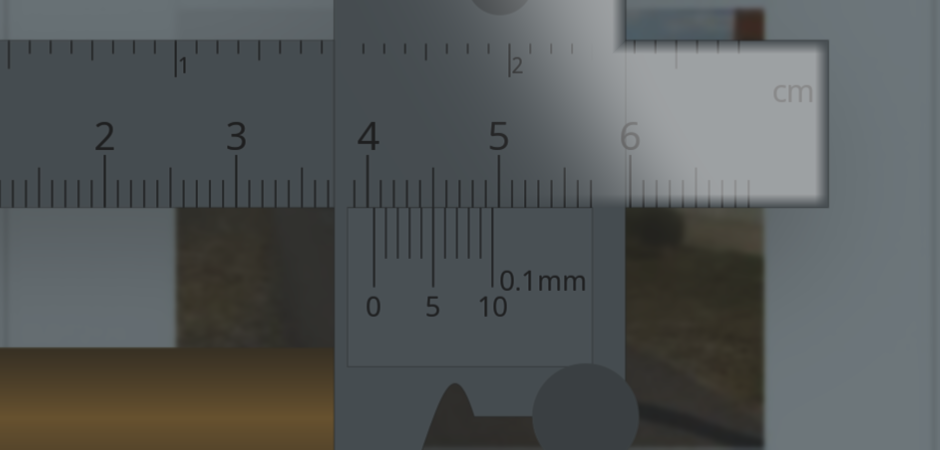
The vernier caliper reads 40.5 mm
